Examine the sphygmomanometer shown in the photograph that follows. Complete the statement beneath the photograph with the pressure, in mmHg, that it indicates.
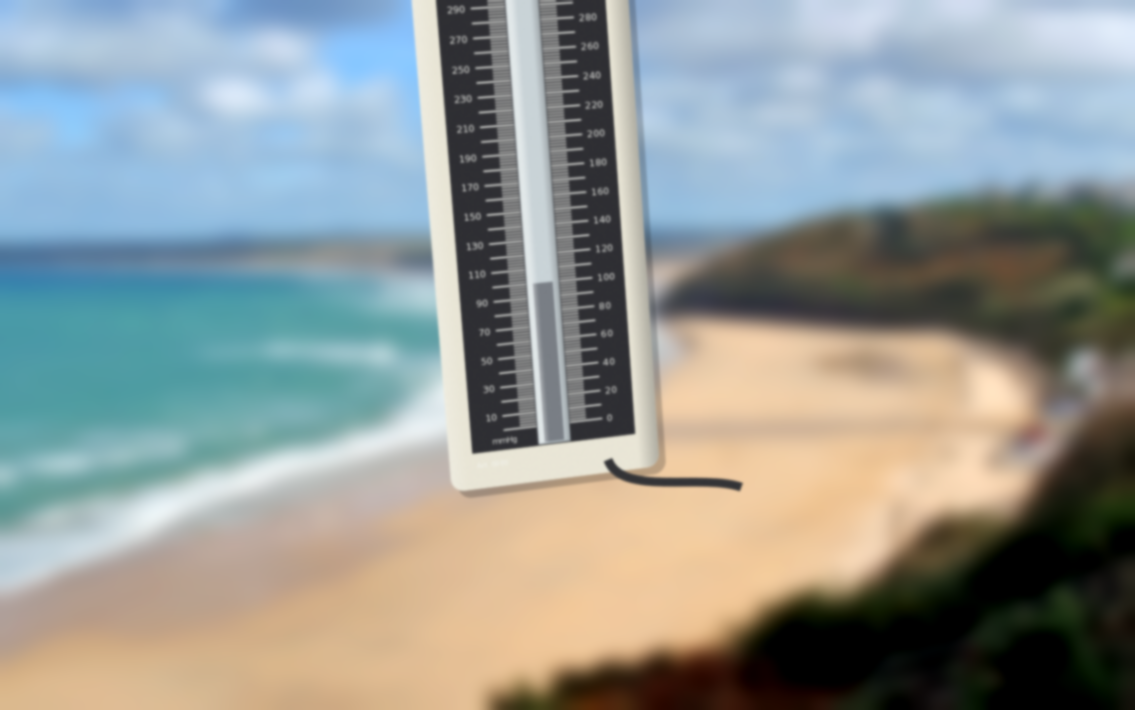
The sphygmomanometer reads 100 mmHg
